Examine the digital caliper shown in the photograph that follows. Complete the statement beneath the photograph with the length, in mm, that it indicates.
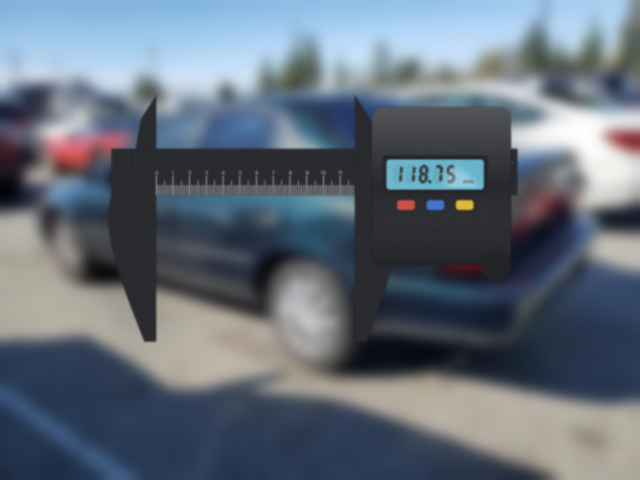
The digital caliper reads 118.75 mm
